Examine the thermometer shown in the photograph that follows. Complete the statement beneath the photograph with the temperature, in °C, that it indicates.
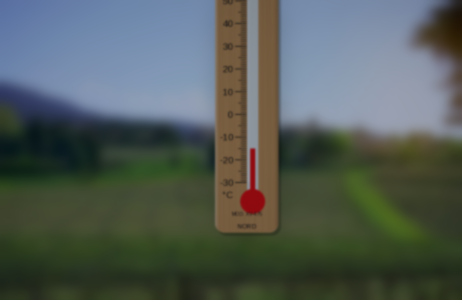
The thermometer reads -15 °C
